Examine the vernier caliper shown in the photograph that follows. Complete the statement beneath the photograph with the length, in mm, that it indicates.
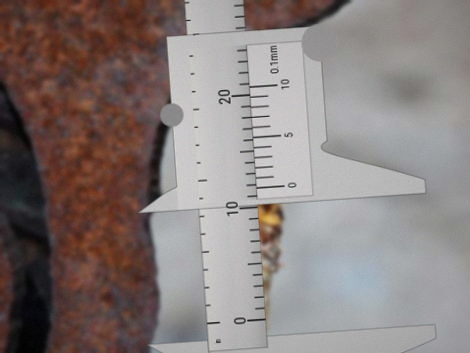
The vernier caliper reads 11.7 mm
